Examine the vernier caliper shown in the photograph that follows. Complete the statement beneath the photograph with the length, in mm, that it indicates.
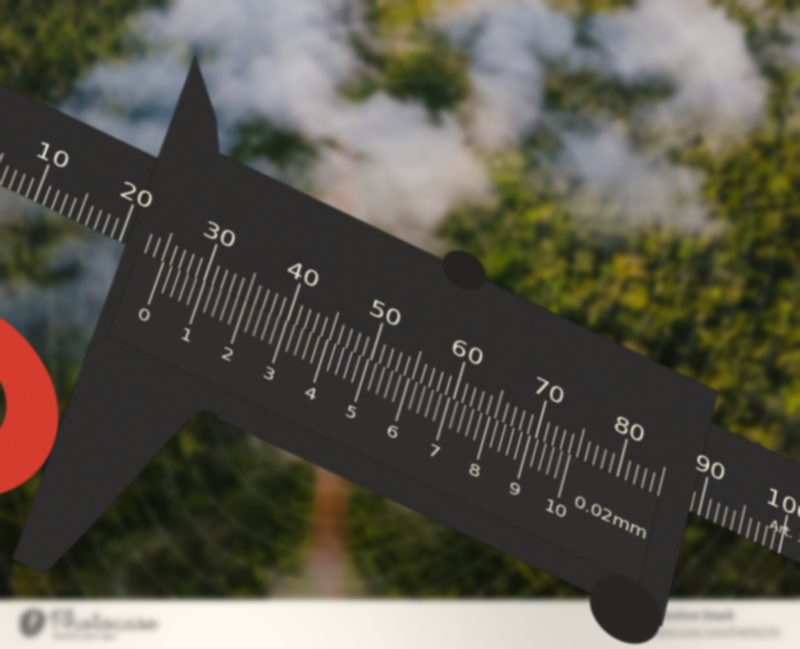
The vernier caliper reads 25.2 mm
